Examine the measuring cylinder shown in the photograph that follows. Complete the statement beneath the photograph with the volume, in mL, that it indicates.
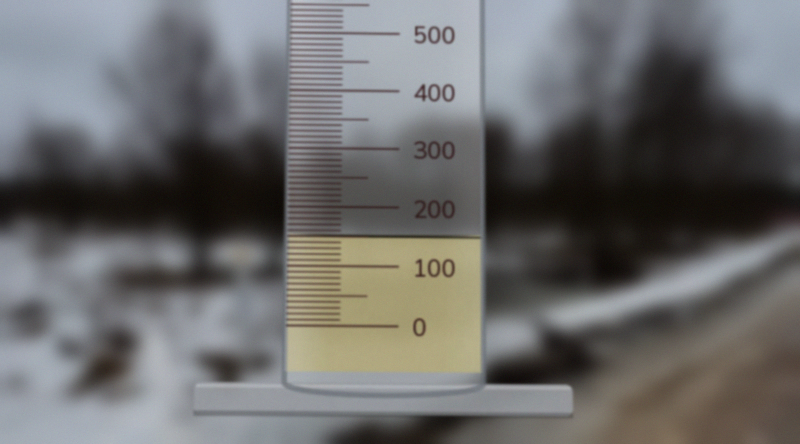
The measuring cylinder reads 150 mL
